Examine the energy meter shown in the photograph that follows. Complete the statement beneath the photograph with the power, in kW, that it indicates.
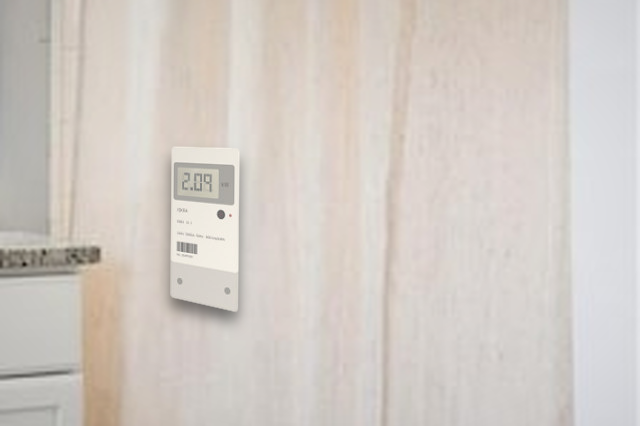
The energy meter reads 2.09 kW
